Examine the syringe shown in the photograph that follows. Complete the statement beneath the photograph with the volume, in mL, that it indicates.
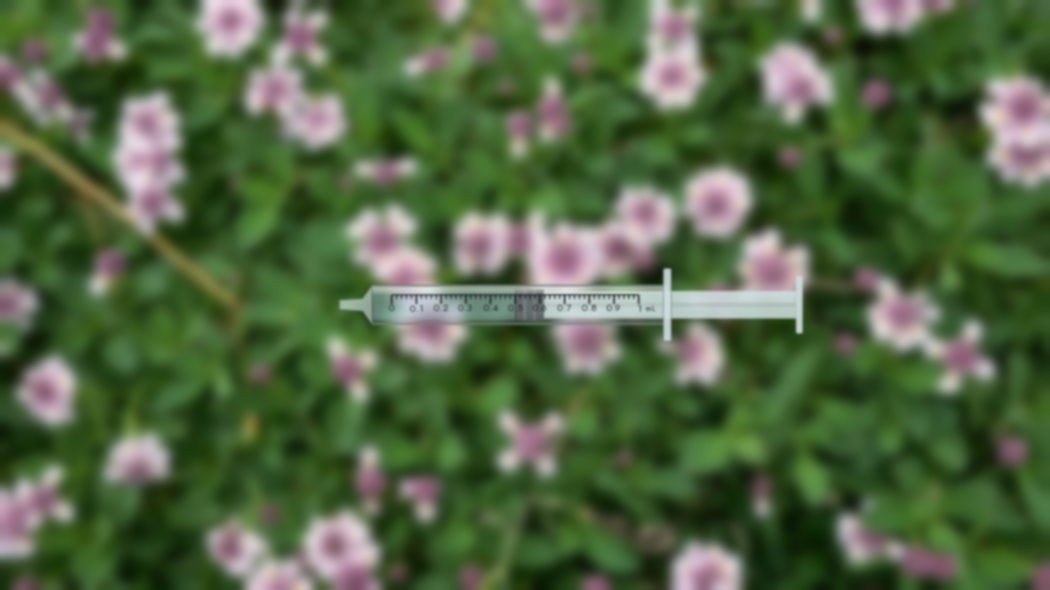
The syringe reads 0.5 mL
